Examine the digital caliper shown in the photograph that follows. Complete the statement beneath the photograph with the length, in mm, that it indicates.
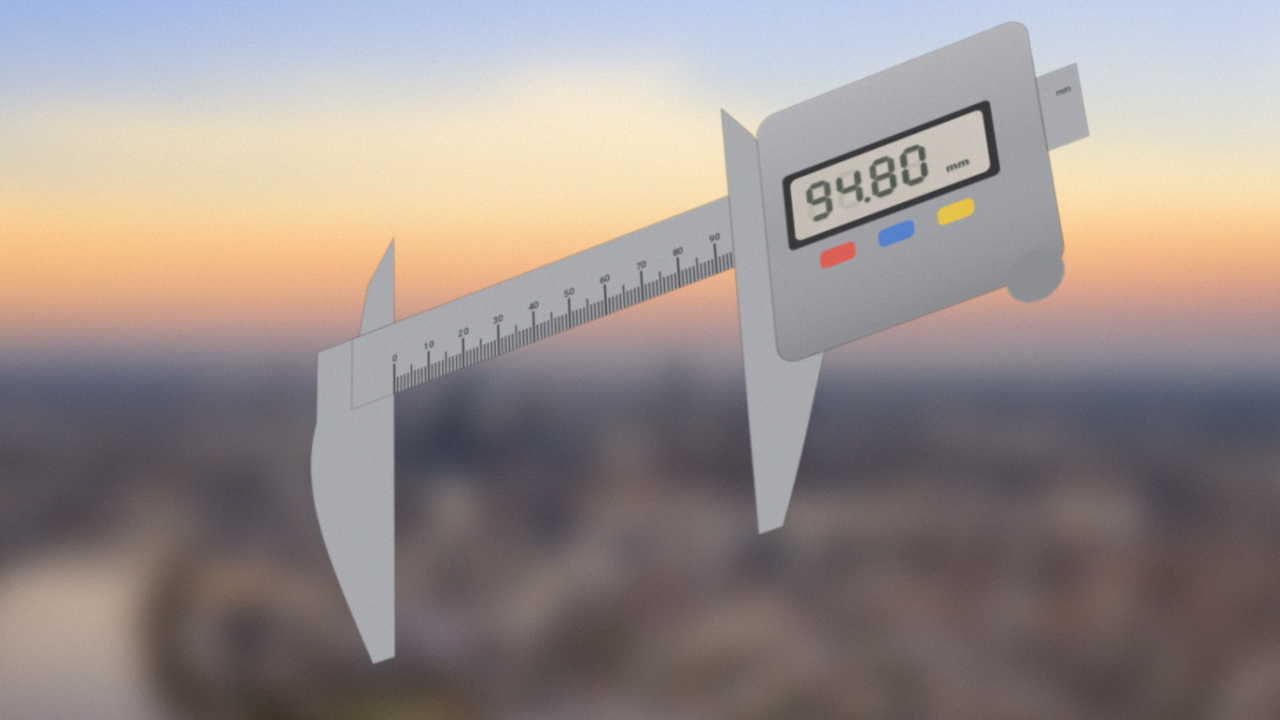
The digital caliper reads 94.80 mm
